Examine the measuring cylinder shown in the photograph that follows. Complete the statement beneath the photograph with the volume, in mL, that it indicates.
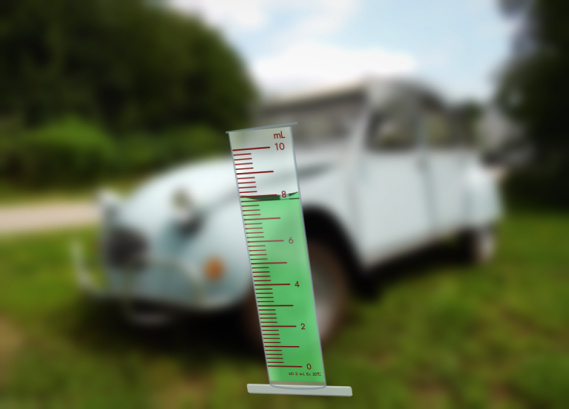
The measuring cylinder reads 7.8 mL
